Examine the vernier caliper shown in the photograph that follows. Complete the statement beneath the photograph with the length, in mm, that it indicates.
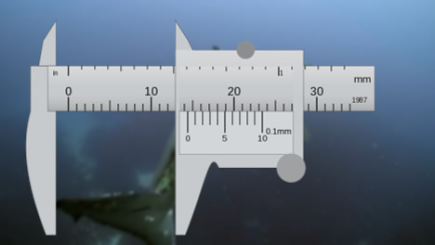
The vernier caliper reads 14.4 mm
